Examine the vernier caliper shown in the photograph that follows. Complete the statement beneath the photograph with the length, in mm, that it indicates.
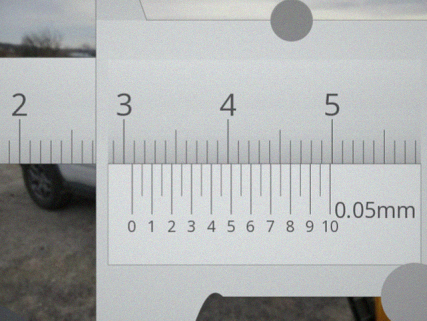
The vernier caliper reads 30.8 mm
